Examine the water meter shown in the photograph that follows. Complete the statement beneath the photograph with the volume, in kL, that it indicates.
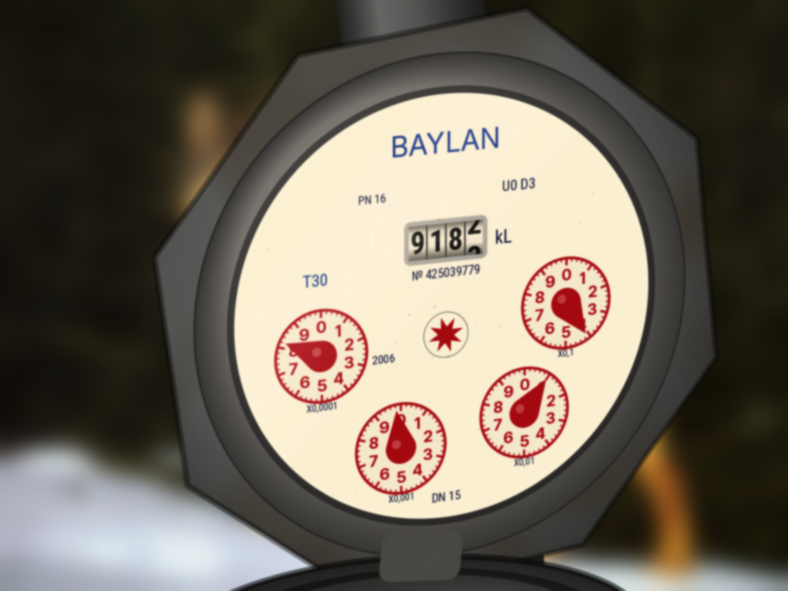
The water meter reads 9182.4098 kL
